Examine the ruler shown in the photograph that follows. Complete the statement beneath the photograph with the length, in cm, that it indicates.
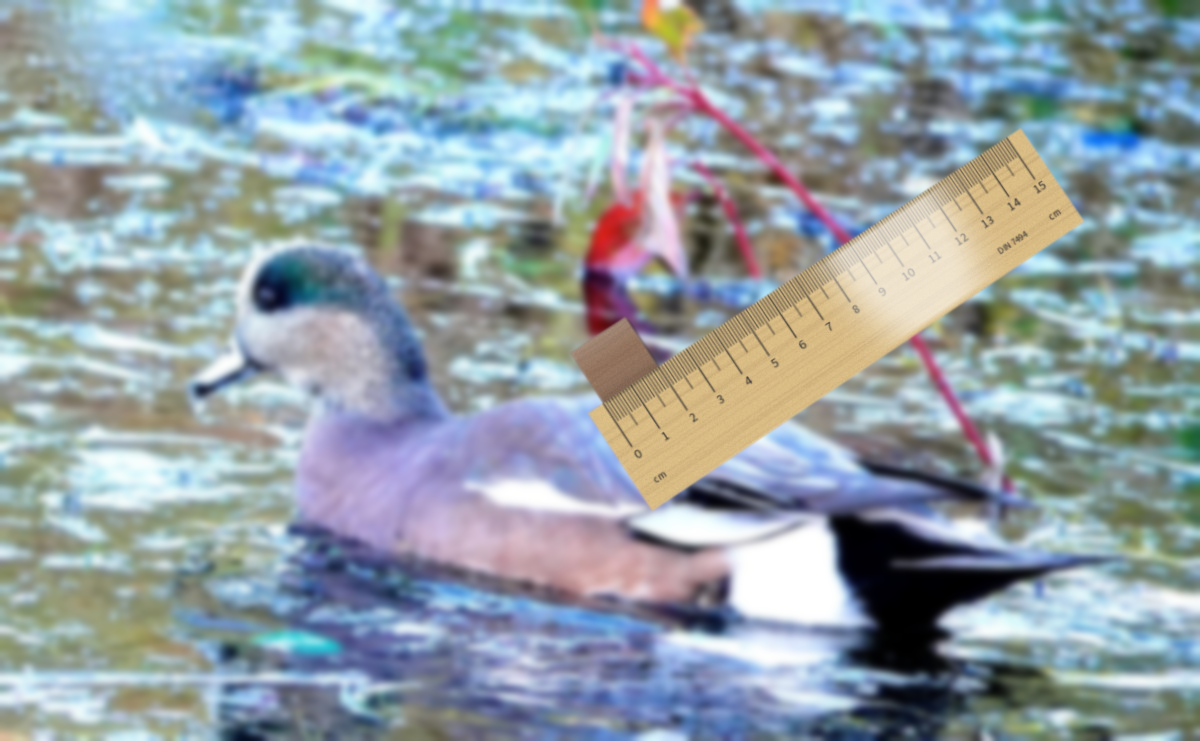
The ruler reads 2 cm
